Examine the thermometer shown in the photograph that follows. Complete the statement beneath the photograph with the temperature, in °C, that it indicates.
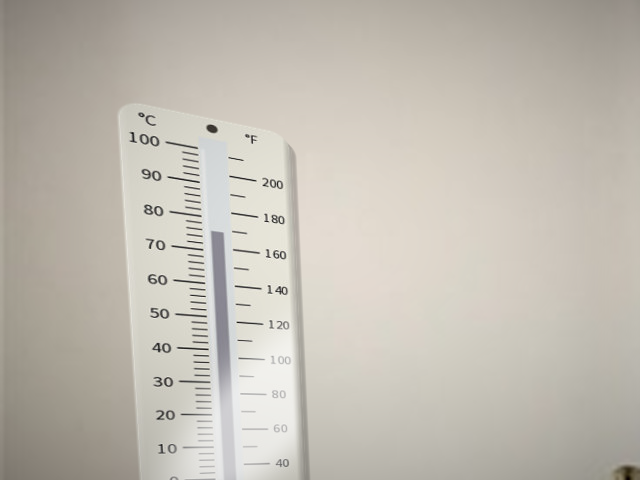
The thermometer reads 76 °C
